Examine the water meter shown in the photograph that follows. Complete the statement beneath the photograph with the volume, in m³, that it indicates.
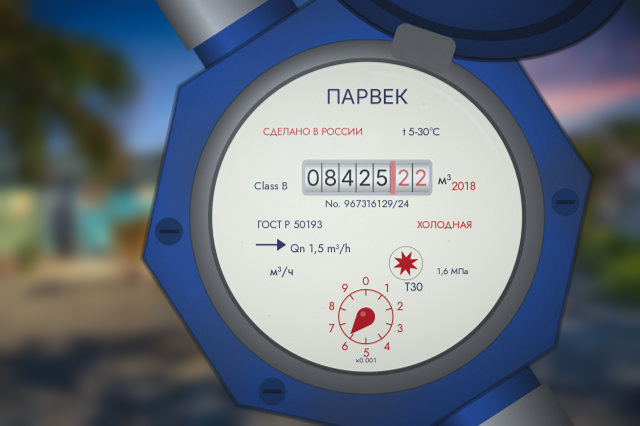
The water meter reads 8425.226 m³
